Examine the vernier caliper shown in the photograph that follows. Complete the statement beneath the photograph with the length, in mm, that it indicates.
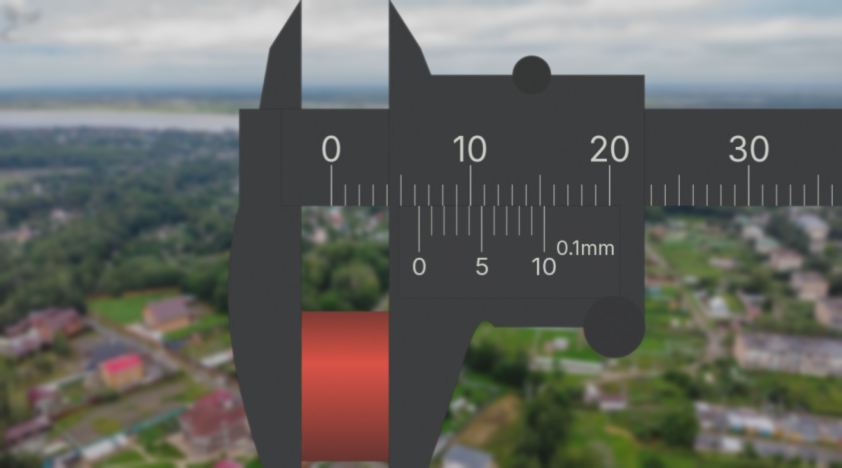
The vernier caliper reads 6.3 mm
